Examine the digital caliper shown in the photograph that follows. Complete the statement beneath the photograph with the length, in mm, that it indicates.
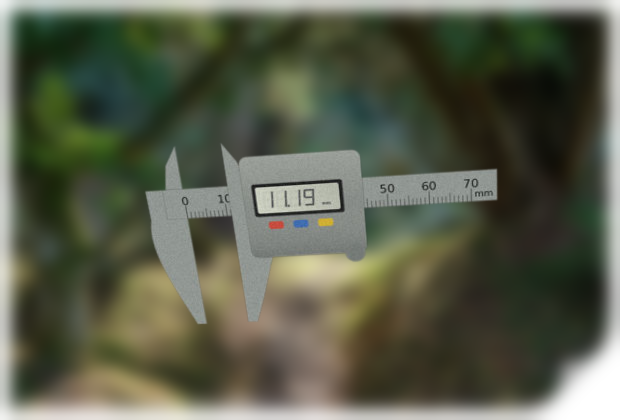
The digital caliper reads 11.19 mm
